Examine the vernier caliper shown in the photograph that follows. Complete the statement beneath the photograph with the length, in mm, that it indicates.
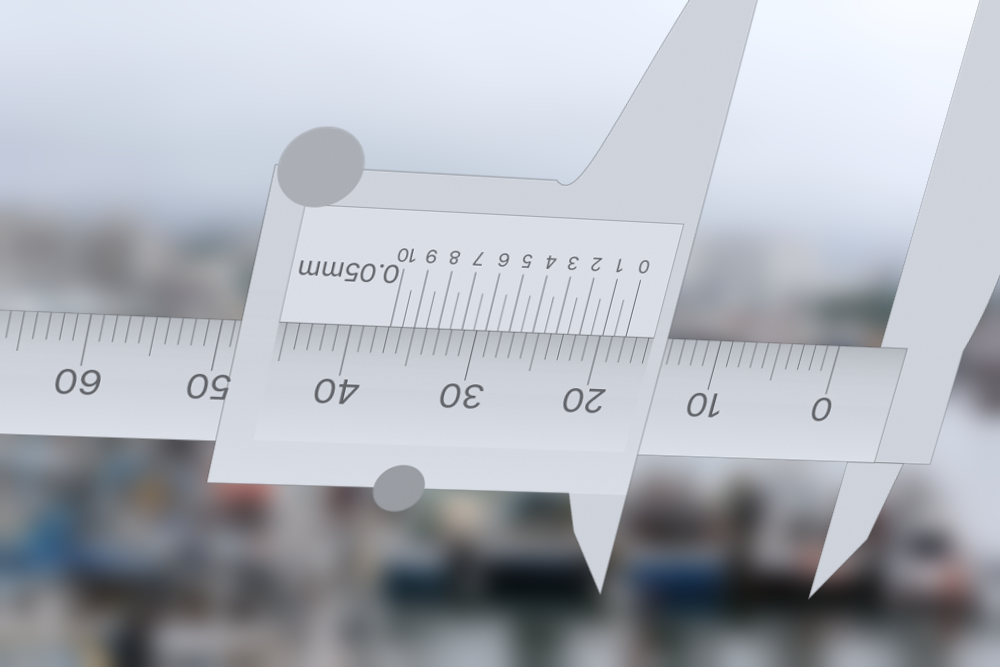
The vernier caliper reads 17.9 mm
